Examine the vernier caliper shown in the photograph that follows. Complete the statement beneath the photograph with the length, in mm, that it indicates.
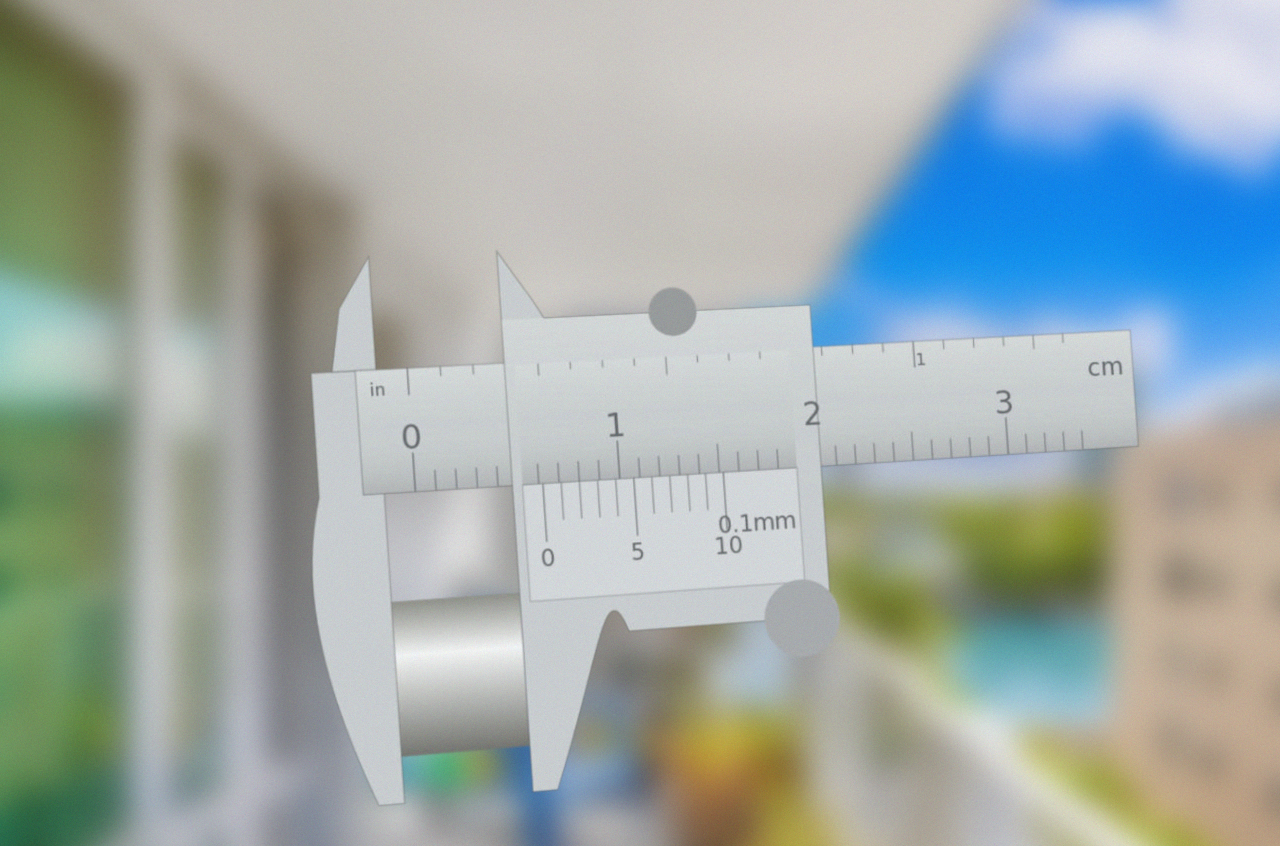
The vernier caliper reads 6.2 mm
